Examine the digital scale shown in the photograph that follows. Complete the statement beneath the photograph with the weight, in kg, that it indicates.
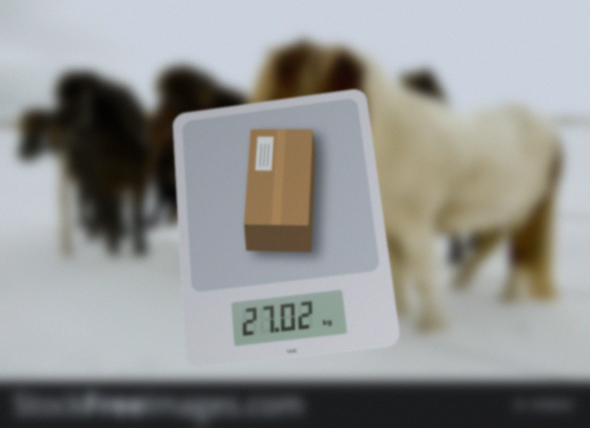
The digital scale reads 27.02 kg
